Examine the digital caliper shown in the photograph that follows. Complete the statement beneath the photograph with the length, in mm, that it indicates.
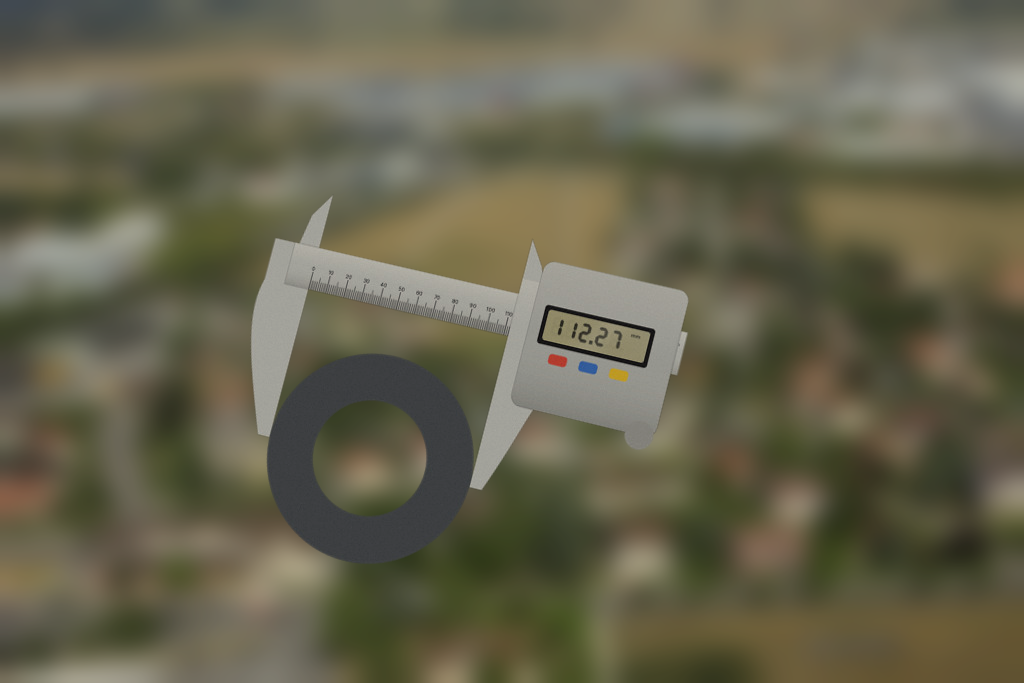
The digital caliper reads 112.27 mm
